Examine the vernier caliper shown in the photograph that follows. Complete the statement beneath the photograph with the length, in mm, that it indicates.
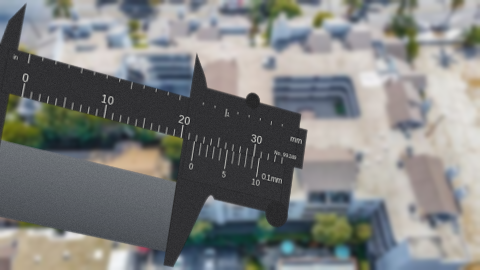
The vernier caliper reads 21.8 mm
